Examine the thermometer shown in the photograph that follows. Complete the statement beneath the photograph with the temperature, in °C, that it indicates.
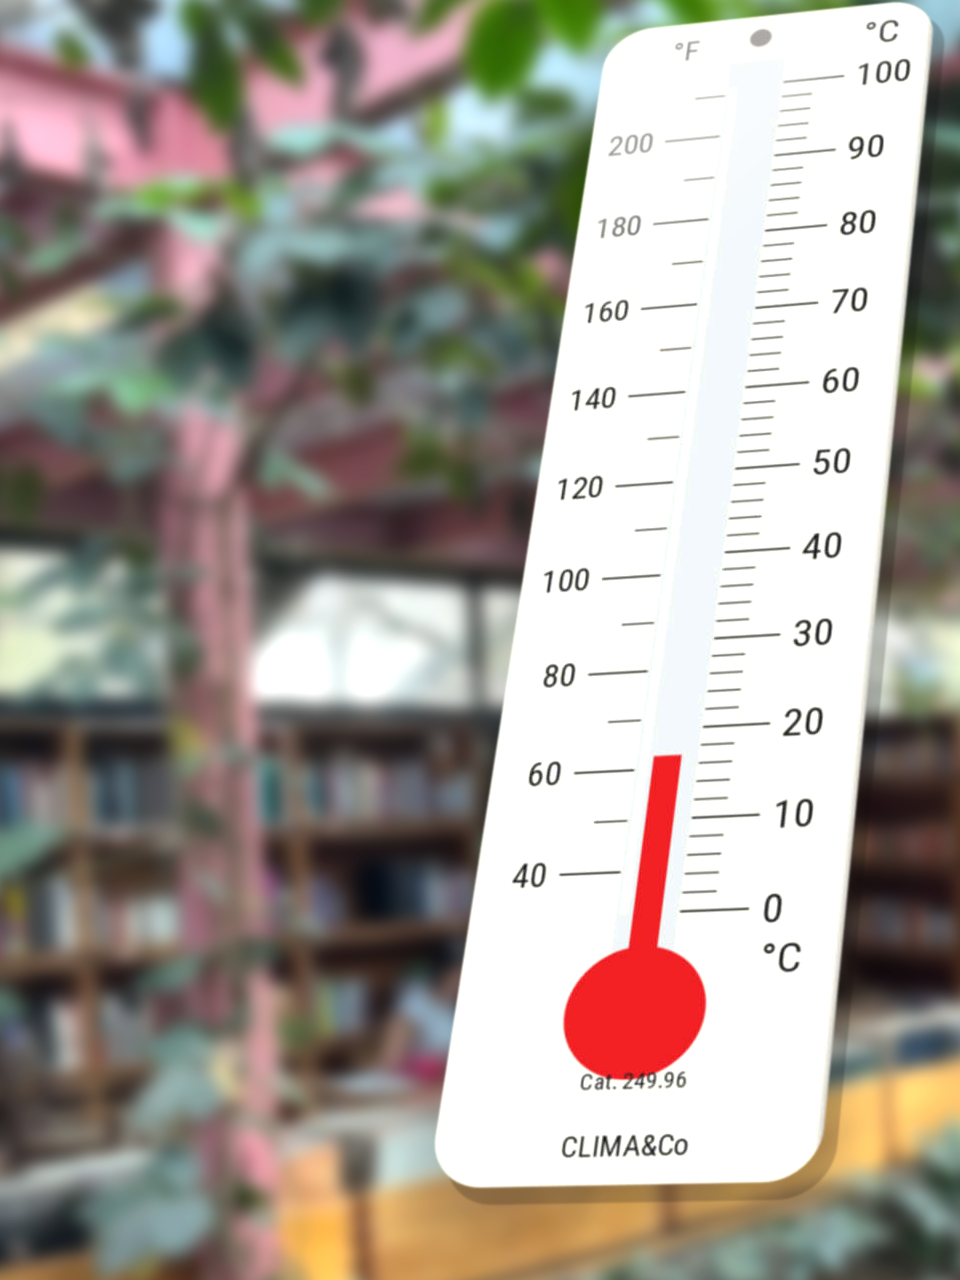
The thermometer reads 17 °C
